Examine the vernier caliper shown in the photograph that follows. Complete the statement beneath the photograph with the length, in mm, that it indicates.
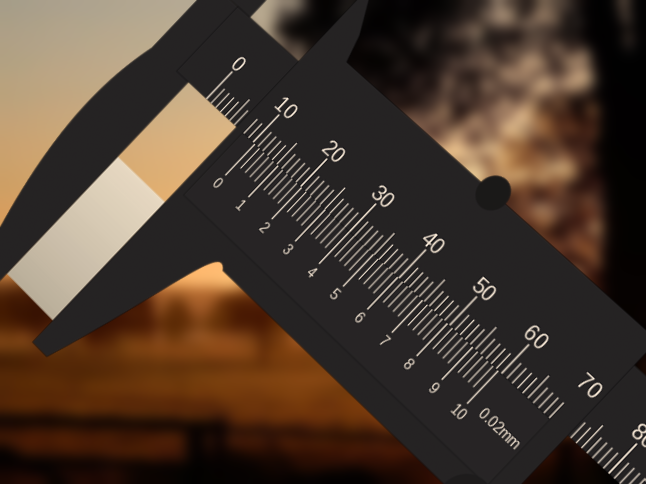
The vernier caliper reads 10.4 mm
